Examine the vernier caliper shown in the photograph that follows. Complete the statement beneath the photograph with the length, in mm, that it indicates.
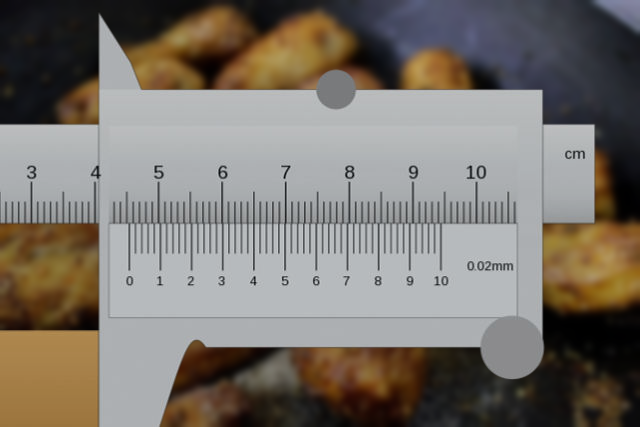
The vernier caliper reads 45.4 mm
